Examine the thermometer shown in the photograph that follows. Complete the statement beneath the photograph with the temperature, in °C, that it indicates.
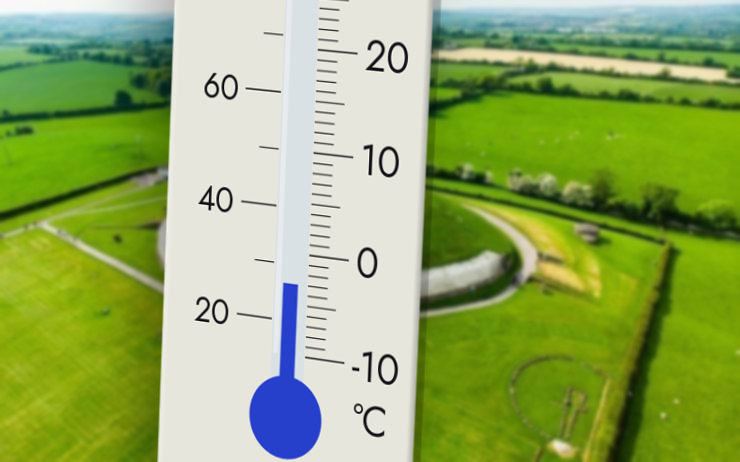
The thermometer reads -3 °C
